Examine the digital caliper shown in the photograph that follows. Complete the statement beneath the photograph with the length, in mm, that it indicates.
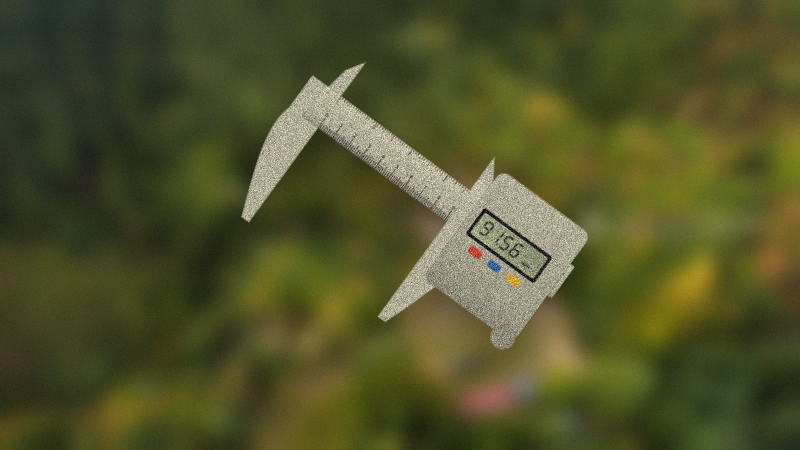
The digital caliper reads 91.56 mm
